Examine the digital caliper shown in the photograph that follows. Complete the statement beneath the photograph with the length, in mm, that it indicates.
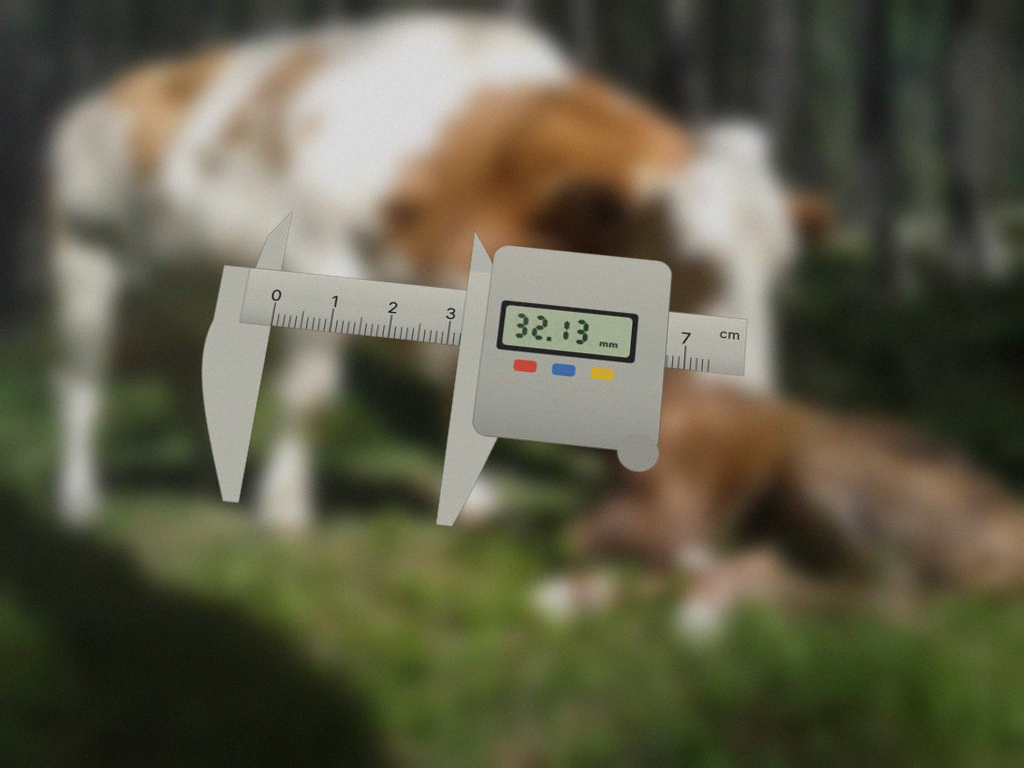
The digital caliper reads 32.13 mm
